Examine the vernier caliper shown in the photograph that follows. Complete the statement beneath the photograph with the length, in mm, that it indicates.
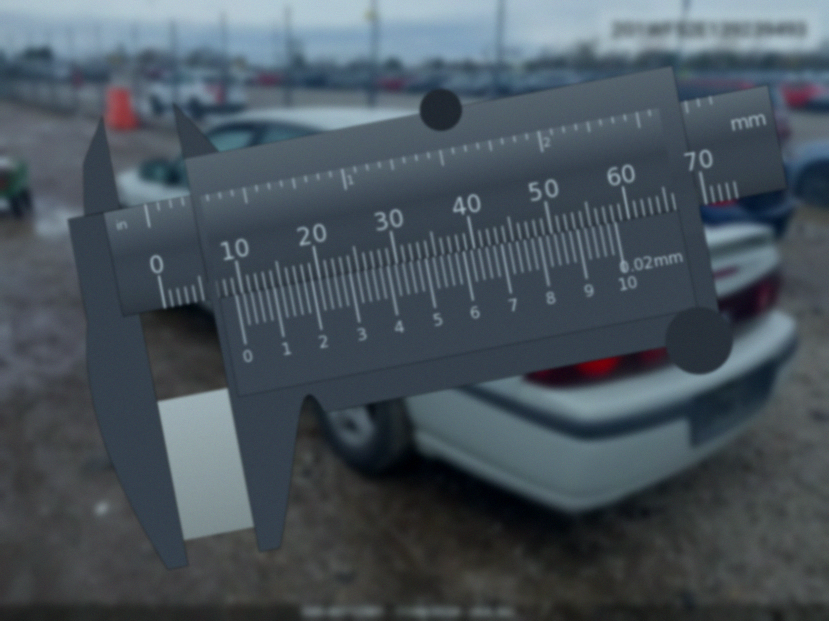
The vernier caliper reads 9.2 mm
